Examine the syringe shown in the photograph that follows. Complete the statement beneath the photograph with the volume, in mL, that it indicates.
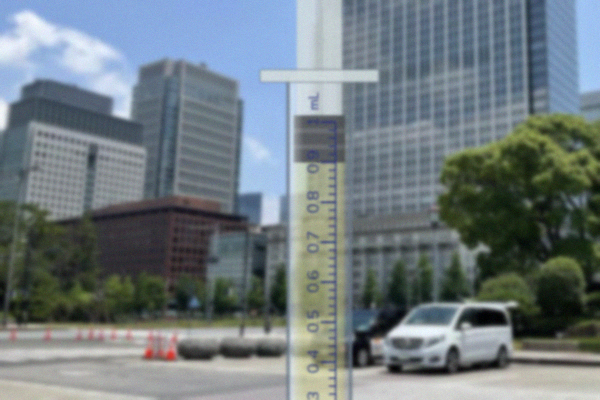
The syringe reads 0.9 mL
